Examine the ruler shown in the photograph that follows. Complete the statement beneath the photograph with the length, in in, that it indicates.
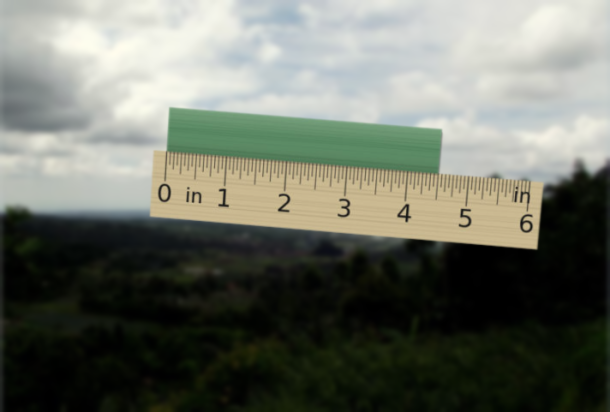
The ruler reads 4.5 in
